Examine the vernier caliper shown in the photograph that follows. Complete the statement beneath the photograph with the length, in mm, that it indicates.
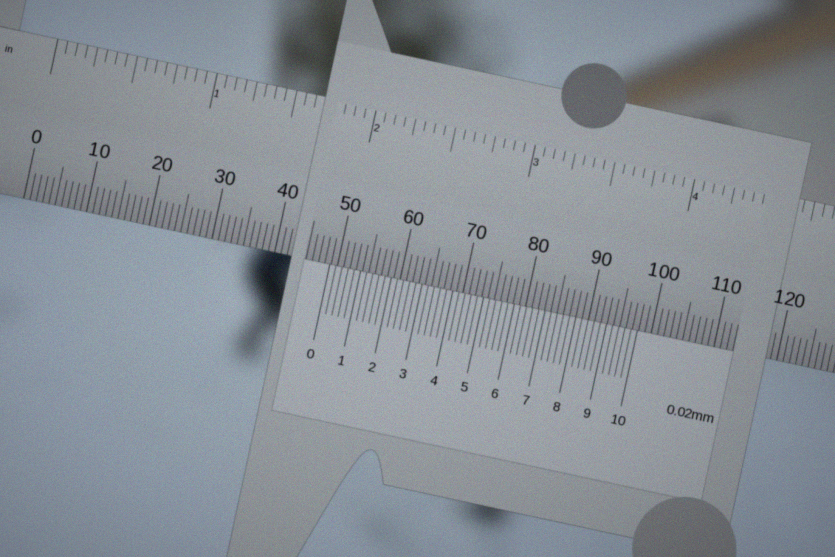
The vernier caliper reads 48.8 mm
